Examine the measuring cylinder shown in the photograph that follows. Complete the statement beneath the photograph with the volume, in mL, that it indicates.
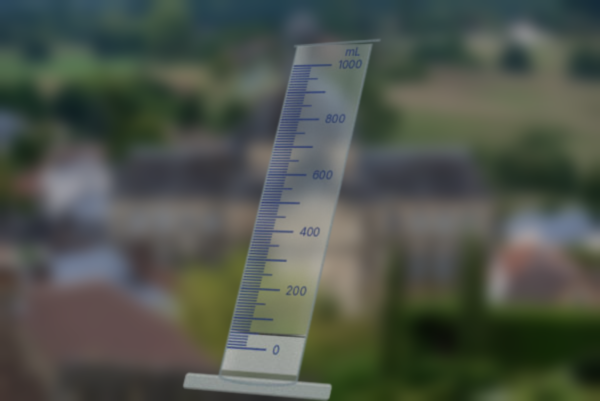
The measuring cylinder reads 50 mL
